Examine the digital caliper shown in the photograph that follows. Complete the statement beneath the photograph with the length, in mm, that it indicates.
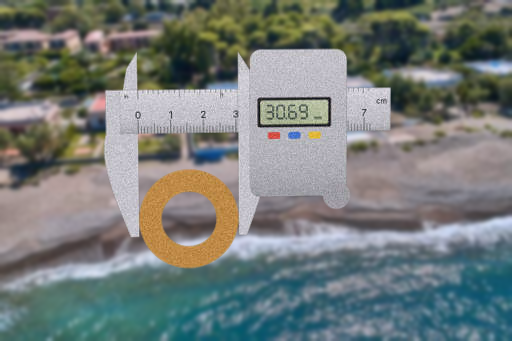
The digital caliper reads 30.69 mm
